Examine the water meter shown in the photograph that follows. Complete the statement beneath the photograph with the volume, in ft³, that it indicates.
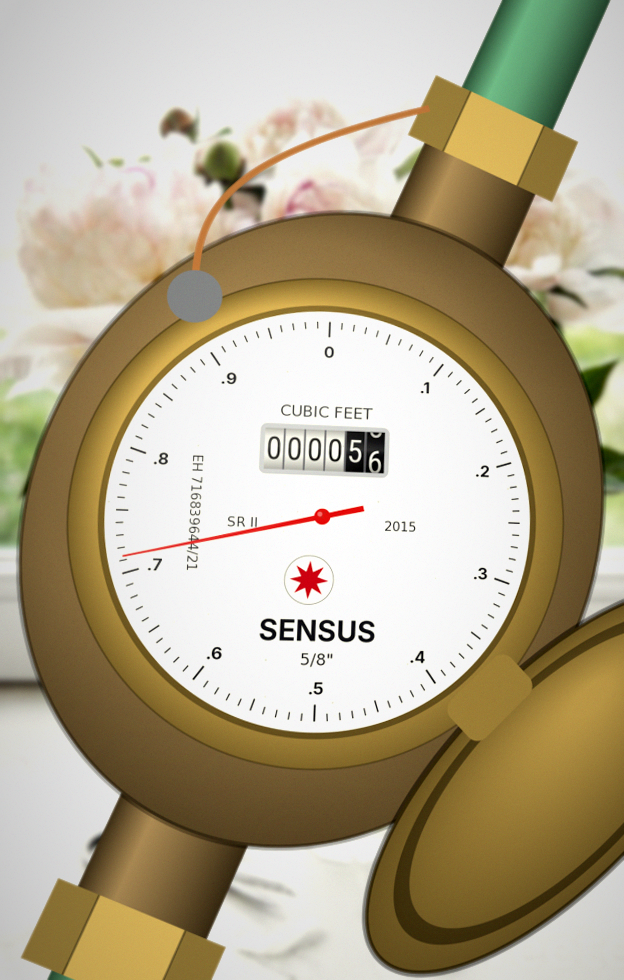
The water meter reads 55.71 ft³
